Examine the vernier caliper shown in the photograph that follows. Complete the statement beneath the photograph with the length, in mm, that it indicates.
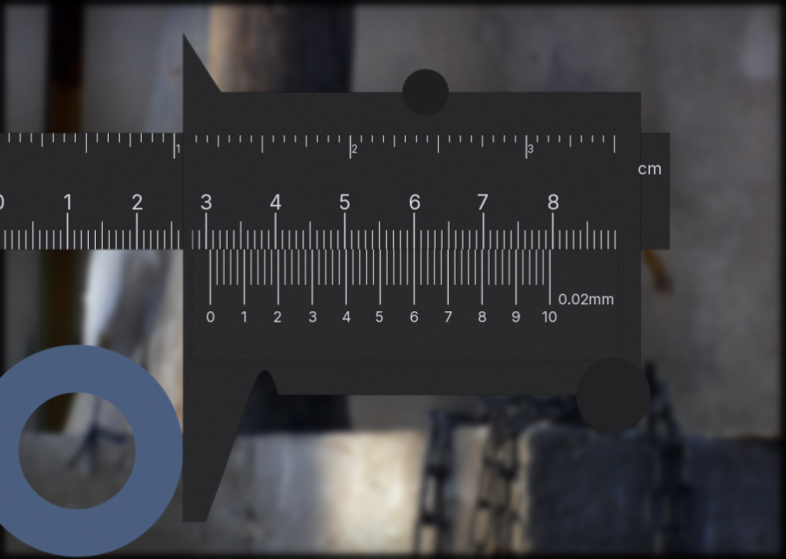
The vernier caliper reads 30.6 mm
